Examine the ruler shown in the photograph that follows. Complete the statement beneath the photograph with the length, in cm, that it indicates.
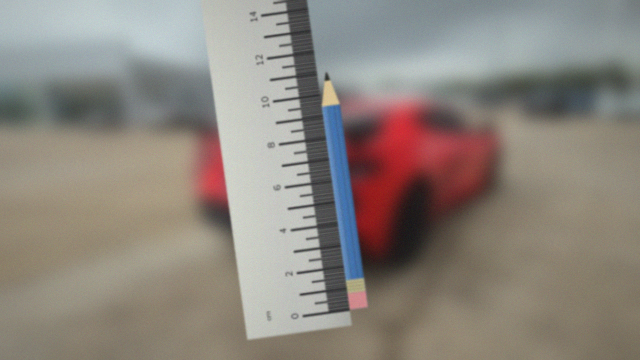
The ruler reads 11 cm
